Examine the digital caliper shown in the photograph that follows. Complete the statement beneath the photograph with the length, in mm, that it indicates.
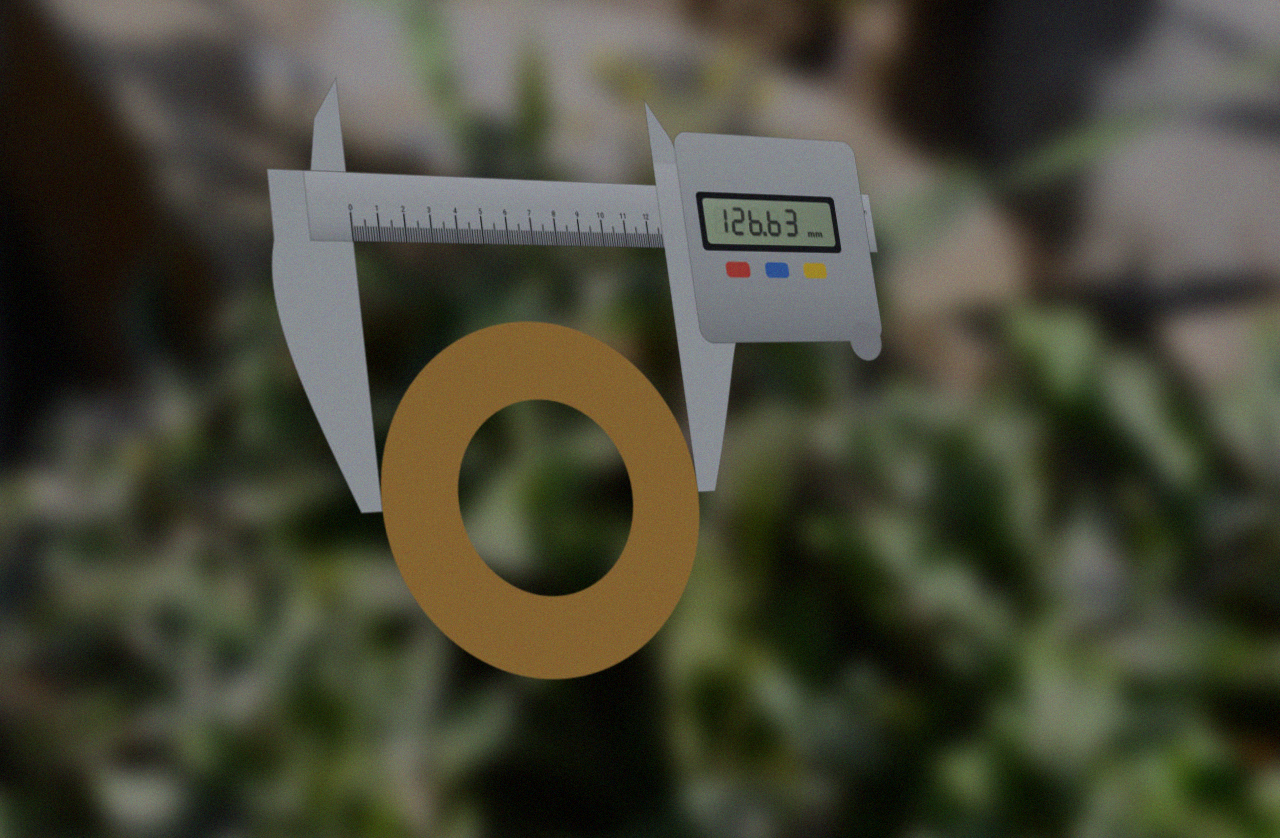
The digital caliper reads 126.63 mm
